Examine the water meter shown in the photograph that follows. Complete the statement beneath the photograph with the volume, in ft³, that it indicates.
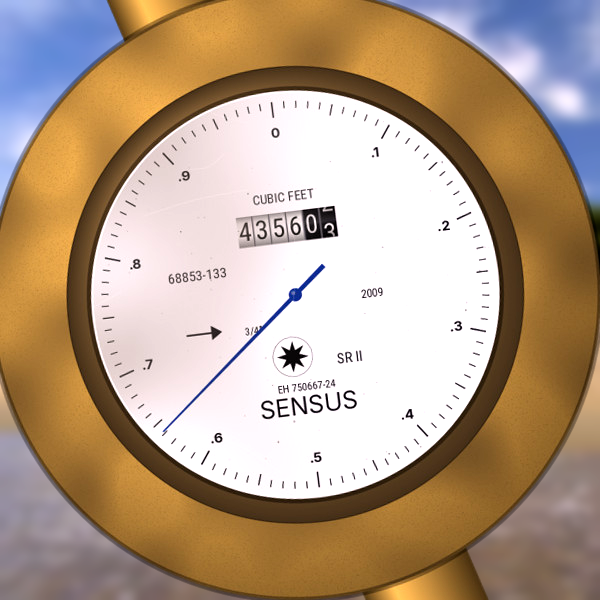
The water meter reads 435602.64 ft³
